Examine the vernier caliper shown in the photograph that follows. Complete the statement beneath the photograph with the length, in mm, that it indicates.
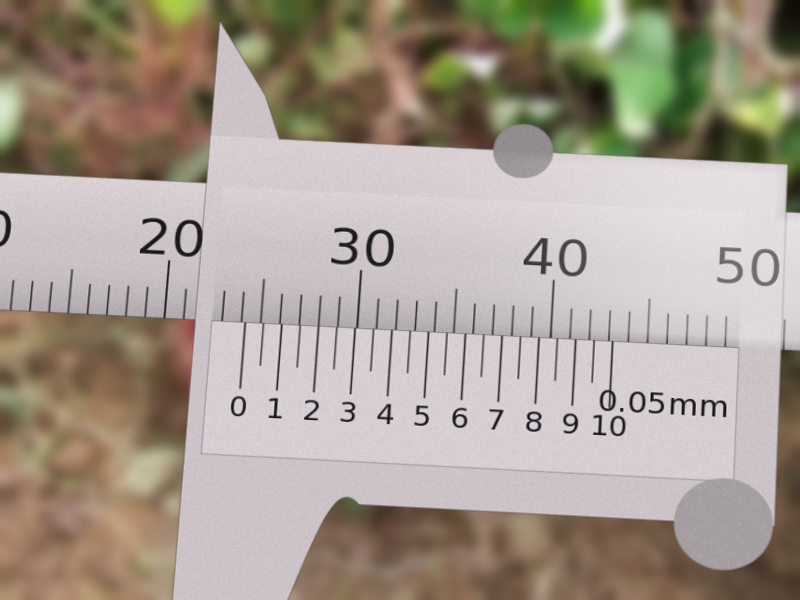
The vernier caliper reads 24.2 mm
